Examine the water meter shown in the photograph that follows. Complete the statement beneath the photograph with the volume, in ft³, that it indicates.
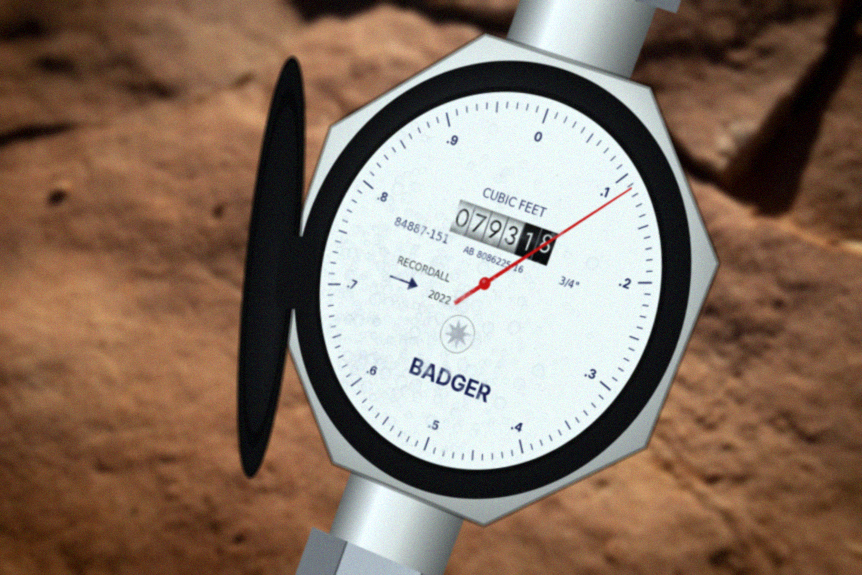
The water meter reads 79318.11 ft³
